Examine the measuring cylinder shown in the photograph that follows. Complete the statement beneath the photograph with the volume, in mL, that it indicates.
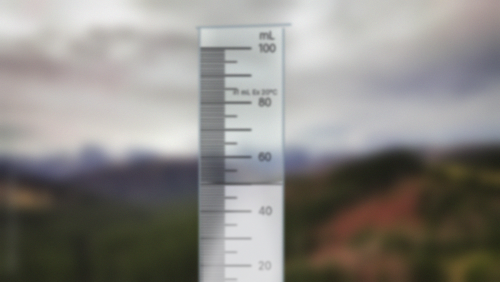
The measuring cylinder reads 50 mL
